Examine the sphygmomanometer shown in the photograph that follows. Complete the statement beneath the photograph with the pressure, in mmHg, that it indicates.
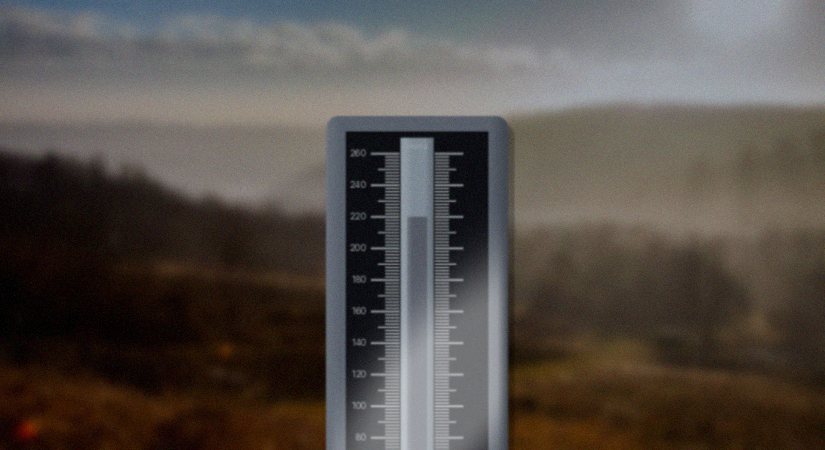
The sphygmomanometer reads 220 mmHg
